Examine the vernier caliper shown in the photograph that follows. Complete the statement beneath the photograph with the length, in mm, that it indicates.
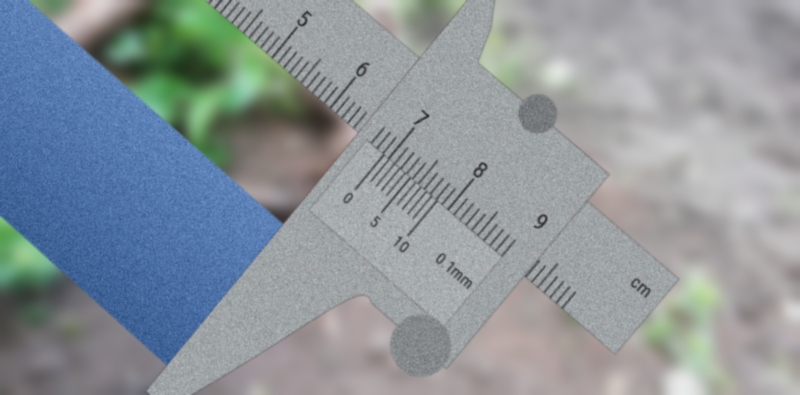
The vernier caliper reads 69.2 mm
